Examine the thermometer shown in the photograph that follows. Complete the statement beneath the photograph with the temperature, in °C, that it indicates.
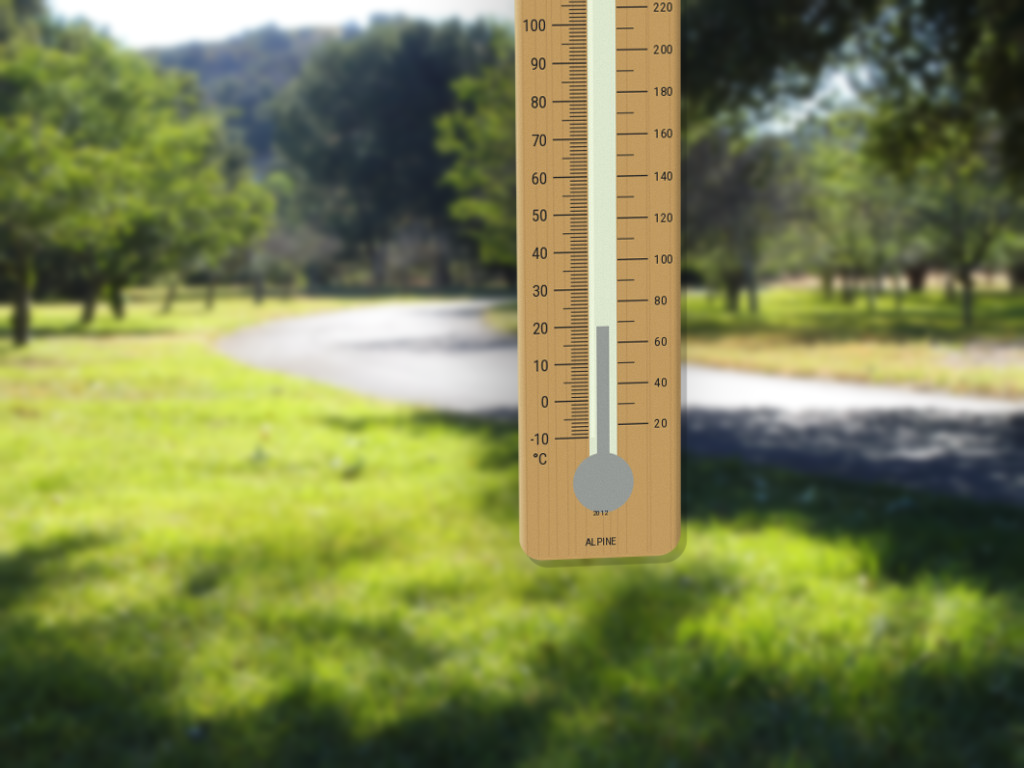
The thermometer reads 20 °C
